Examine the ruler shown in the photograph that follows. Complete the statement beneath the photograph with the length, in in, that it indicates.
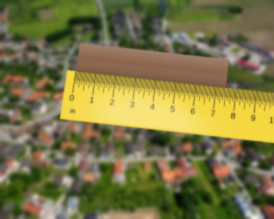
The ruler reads 7.5 in
